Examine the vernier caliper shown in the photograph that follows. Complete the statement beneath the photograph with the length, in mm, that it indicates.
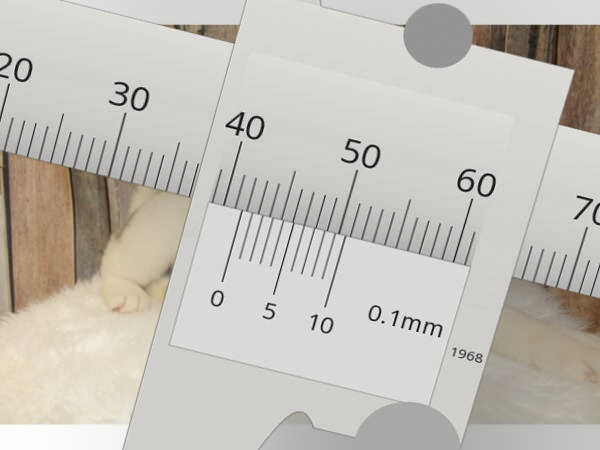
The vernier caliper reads 41.6 mm
